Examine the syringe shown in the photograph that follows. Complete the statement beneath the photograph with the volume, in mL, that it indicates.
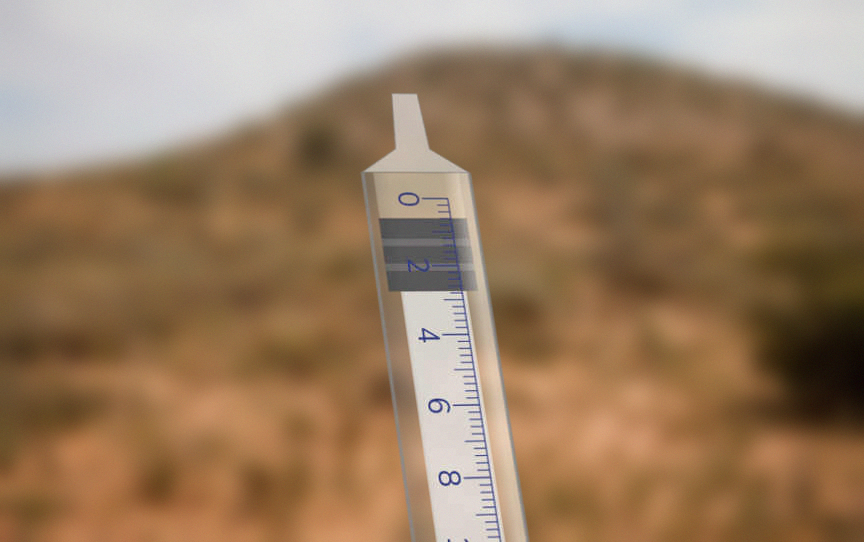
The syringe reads 0.6 mL
